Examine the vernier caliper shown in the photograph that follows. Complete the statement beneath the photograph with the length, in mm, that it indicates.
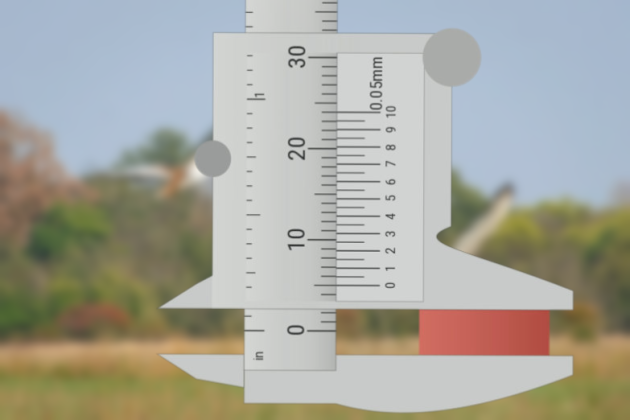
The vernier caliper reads 5.0 mm
